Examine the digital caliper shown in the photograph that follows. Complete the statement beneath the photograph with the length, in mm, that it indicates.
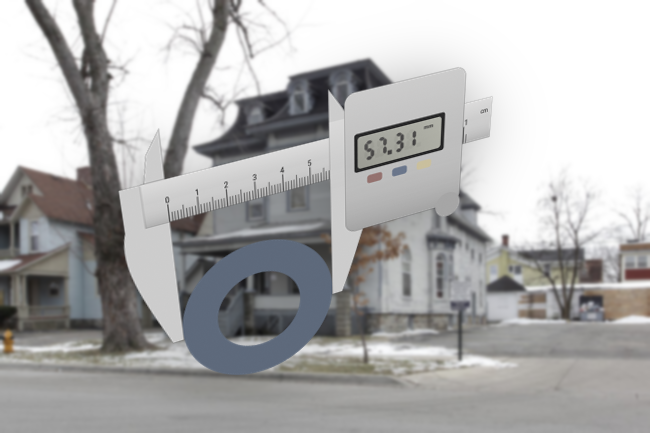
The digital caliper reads 57.31 mm
